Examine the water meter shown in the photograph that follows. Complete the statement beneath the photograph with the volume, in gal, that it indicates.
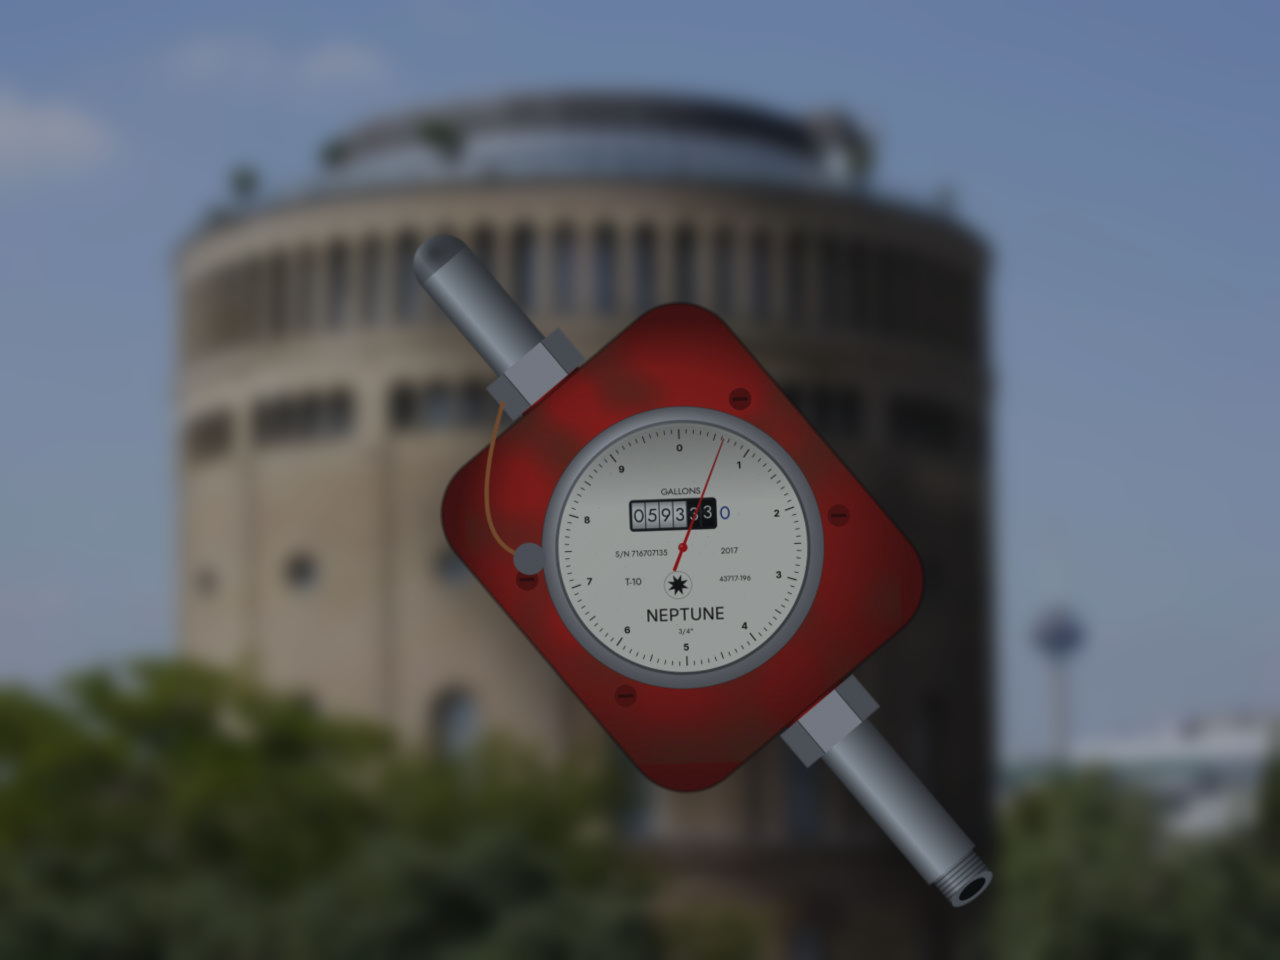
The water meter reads 593330.6 gal
